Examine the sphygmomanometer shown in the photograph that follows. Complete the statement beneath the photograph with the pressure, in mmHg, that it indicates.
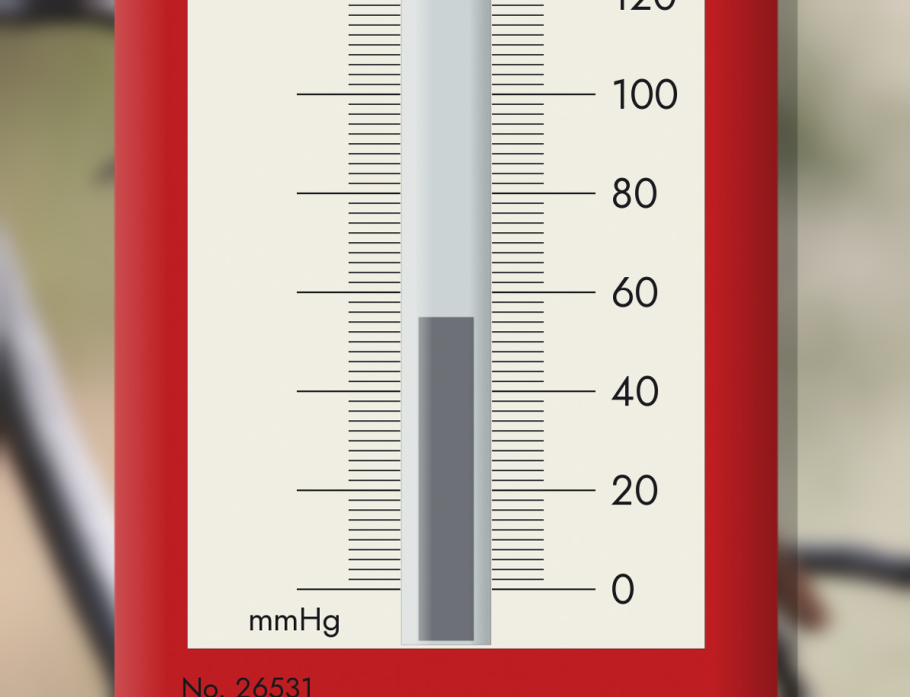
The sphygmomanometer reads 55 mmHg
